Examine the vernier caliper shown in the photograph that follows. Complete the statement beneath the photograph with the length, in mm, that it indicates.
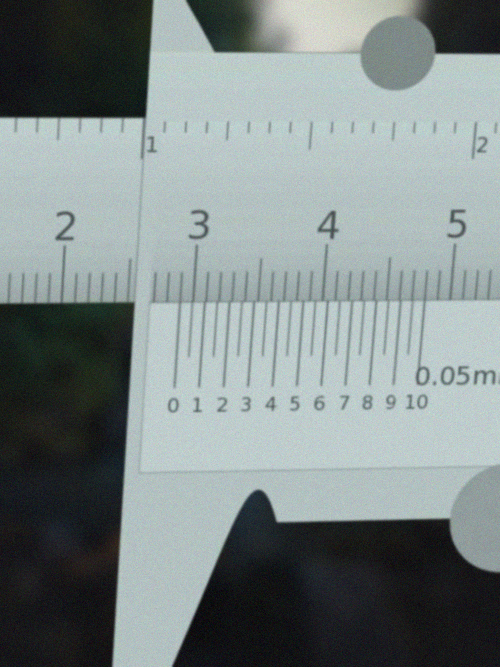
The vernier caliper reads 29.0 mm
